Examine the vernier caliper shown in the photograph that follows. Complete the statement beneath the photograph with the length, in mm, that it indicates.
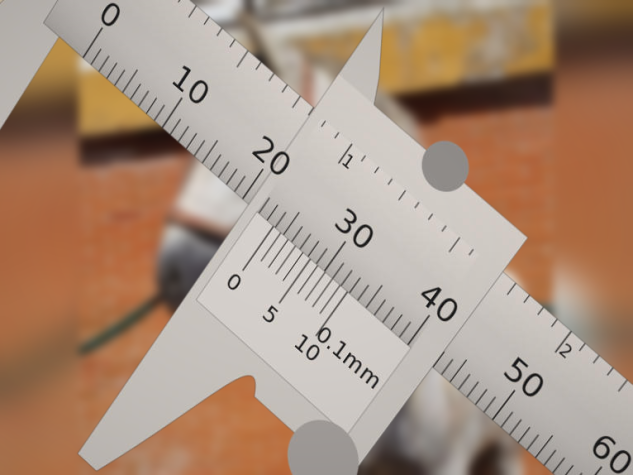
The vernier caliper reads 23.8 mm
